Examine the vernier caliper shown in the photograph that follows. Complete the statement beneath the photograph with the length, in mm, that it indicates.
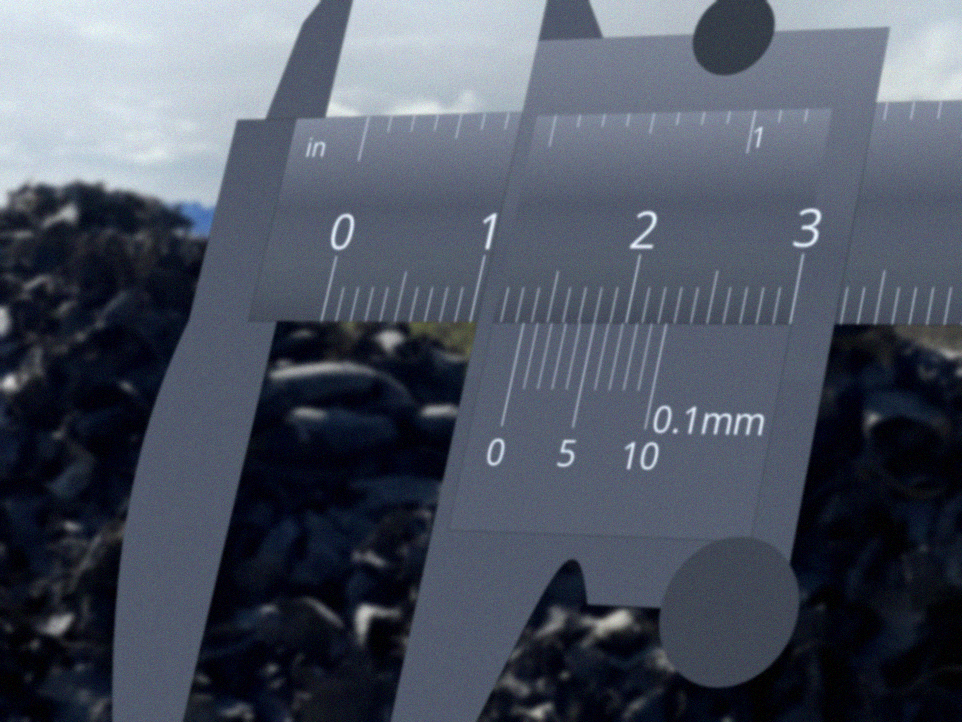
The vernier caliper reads 13.5 mm
